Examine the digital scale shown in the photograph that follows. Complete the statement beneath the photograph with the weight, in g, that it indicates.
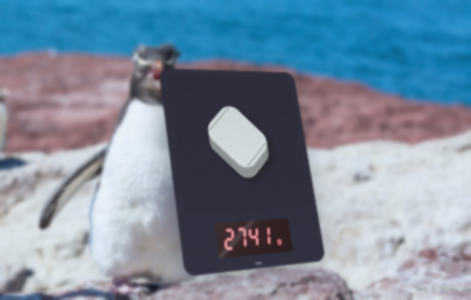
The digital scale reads 2741 g
